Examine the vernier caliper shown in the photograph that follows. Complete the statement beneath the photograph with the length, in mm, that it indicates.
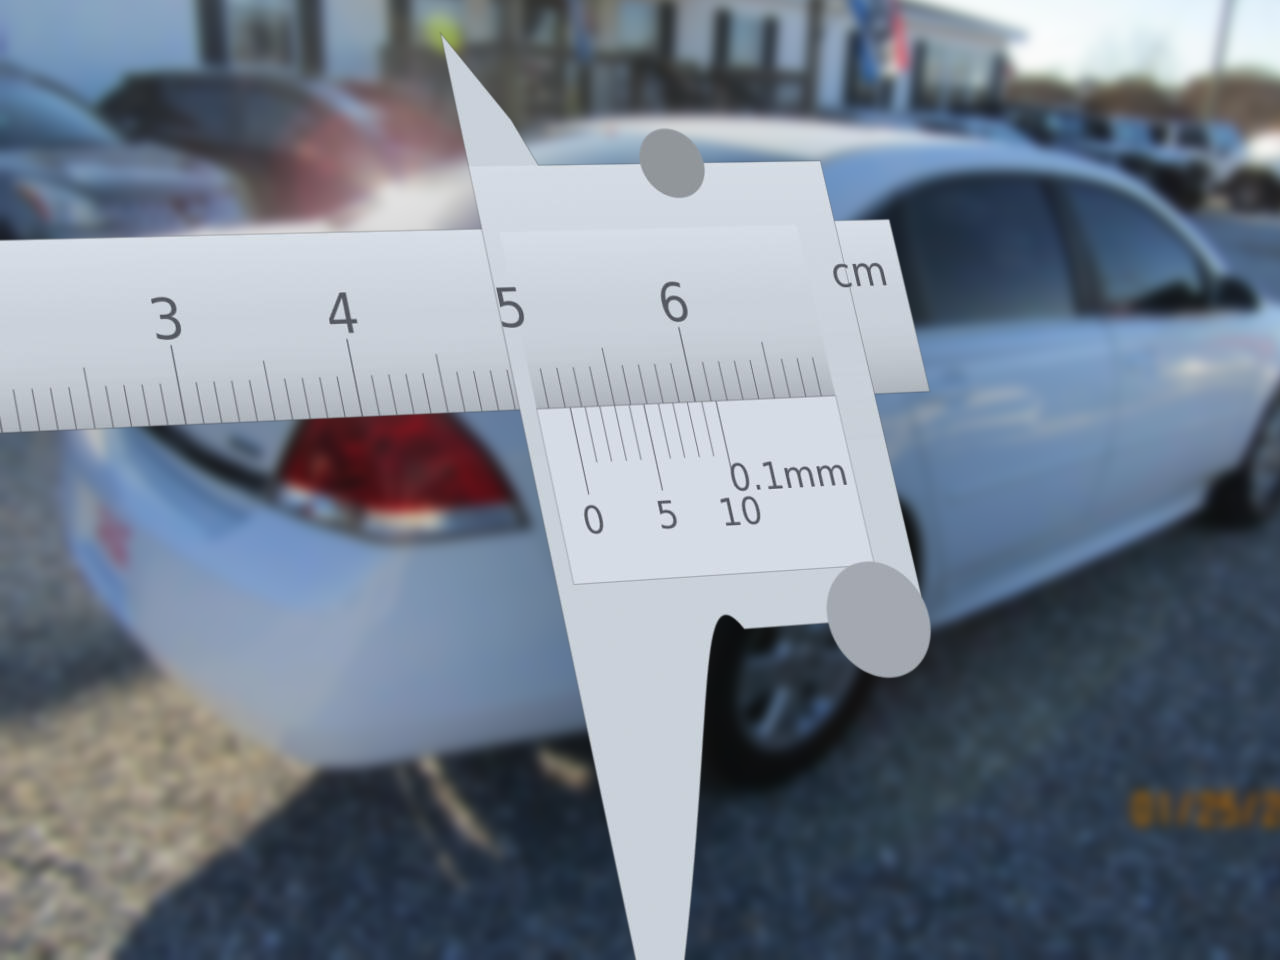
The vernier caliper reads 52.3 mm
